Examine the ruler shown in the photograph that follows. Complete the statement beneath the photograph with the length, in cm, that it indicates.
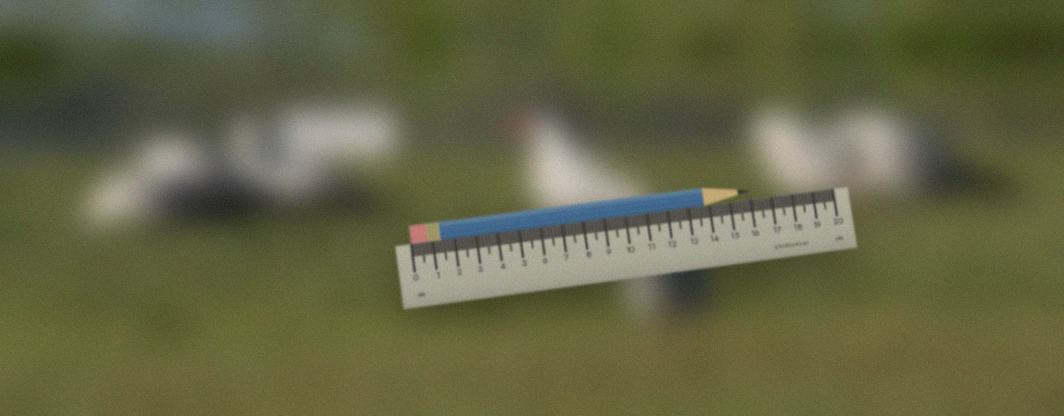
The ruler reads 16 cm
